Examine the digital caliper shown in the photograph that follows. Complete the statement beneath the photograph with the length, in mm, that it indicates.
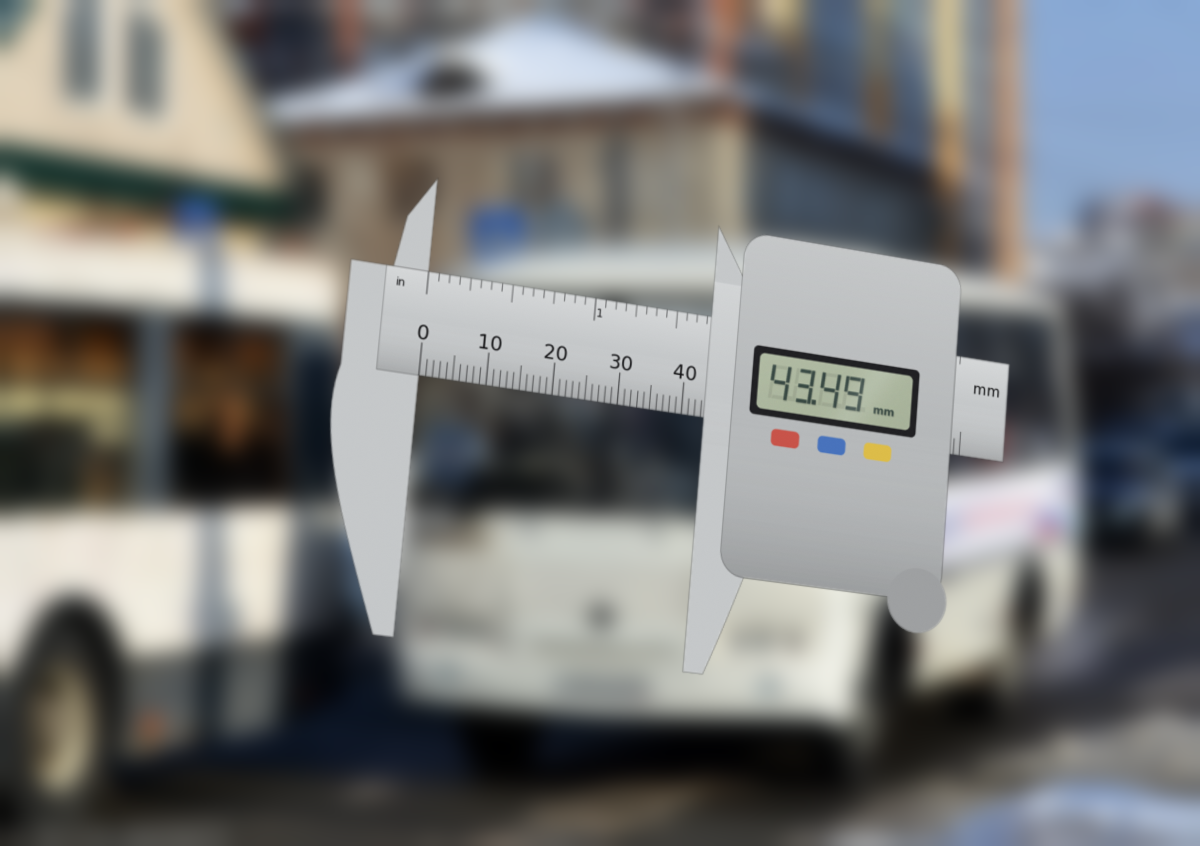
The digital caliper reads 43.49 mm
